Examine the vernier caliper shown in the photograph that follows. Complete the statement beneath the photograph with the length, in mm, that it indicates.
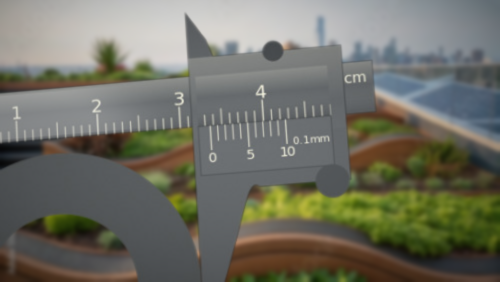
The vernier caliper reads 33.6 mm
